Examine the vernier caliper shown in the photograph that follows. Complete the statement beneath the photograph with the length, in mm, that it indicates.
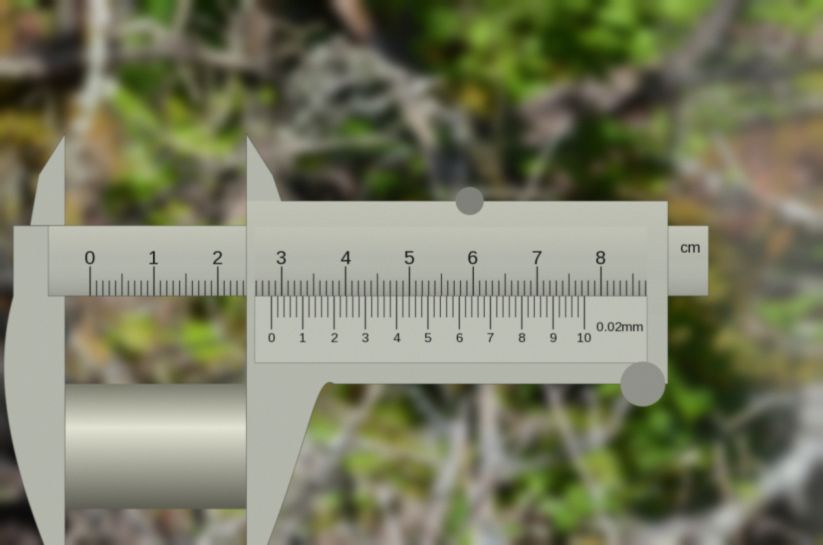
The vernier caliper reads 28.4 mm
